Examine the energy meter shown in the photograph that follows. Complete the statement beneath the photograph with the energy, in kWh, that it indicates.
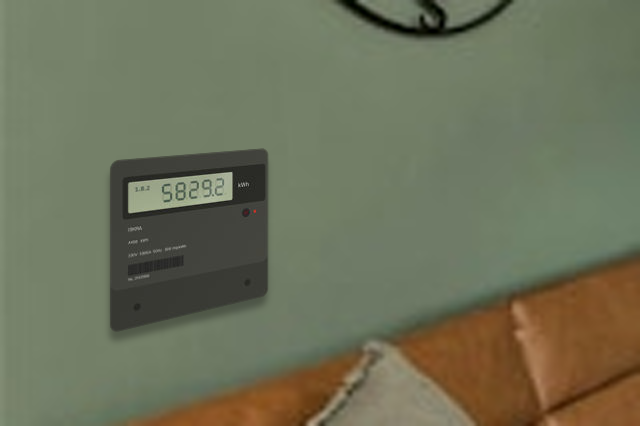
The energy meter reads 5829.2 kWh
